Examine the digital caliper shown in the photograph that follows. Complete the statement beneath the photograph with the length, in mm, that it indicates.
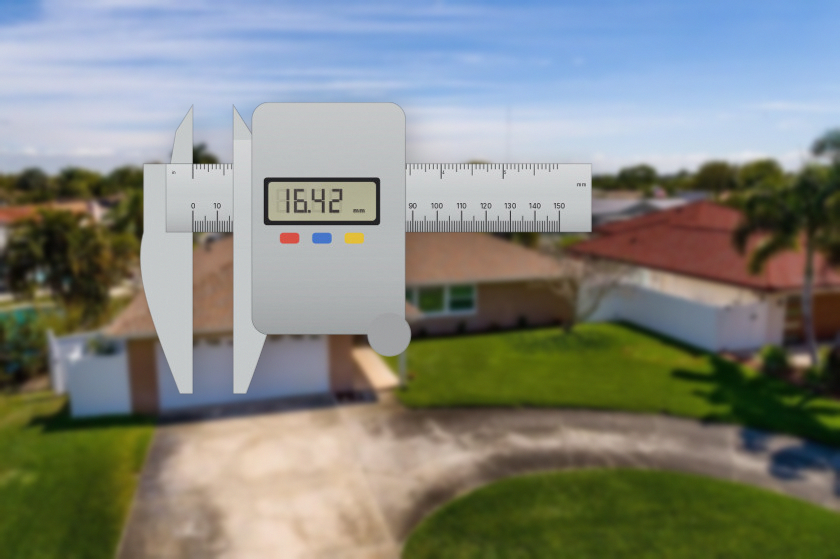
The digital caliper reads 16.42 mm
